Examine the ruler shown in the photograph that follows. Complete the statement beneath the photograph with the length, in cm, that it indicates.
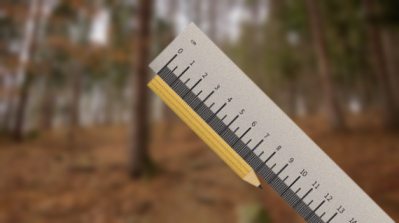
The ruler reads 9 cm
